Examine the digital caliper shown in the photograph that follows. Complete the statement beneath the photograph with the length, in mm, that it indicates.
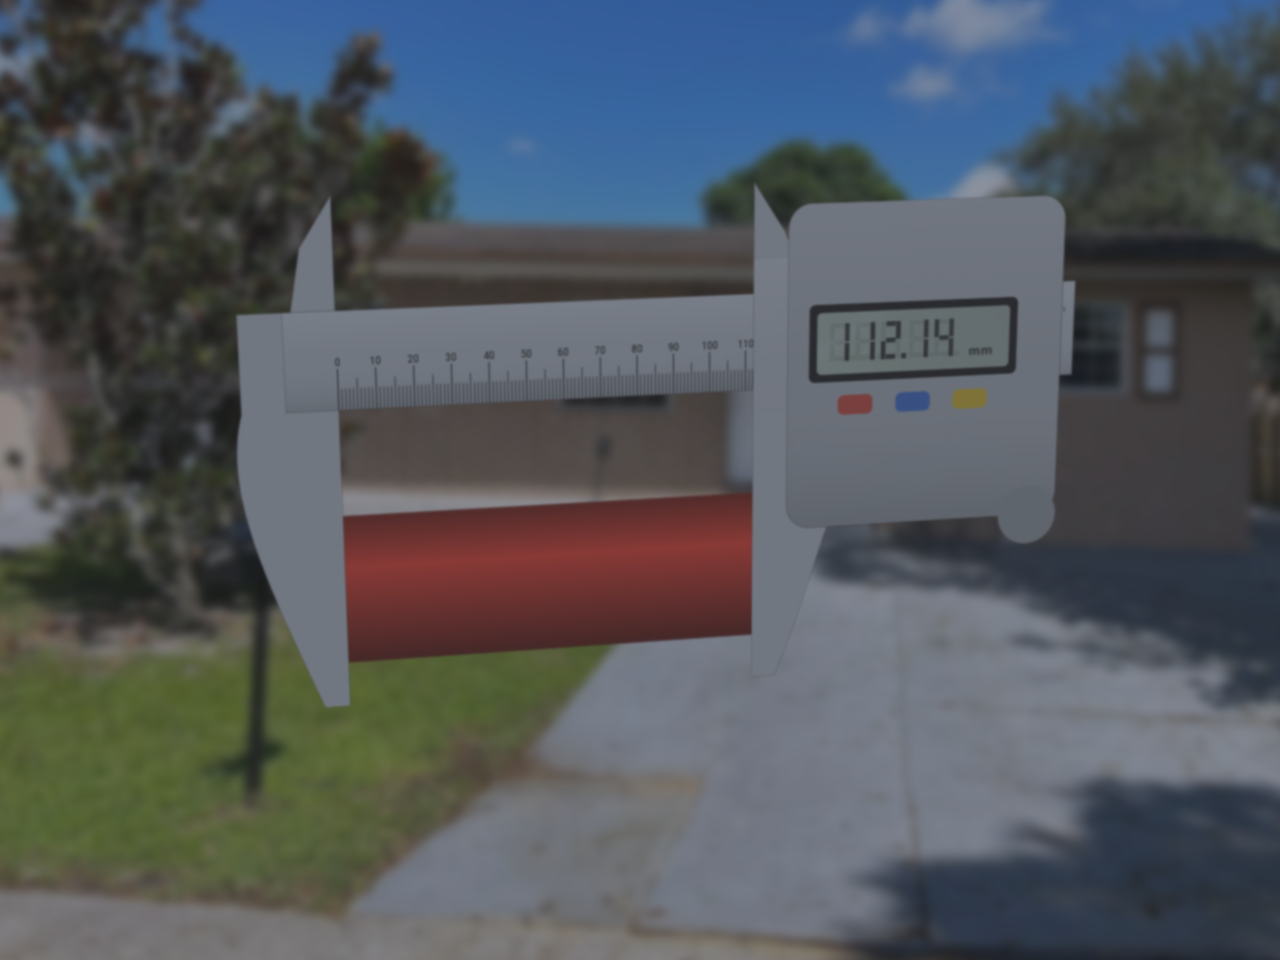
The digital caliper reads 112.14 mm
